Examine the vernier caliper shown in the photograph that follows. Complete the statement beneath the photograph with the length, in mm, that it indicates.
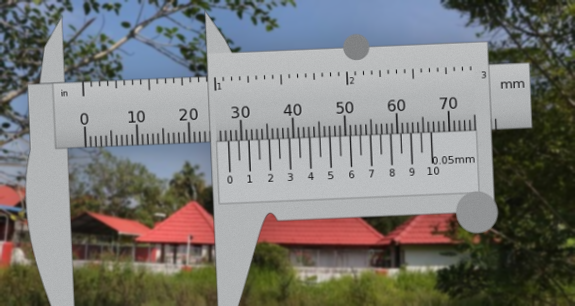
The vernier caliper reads 27.5 mm
